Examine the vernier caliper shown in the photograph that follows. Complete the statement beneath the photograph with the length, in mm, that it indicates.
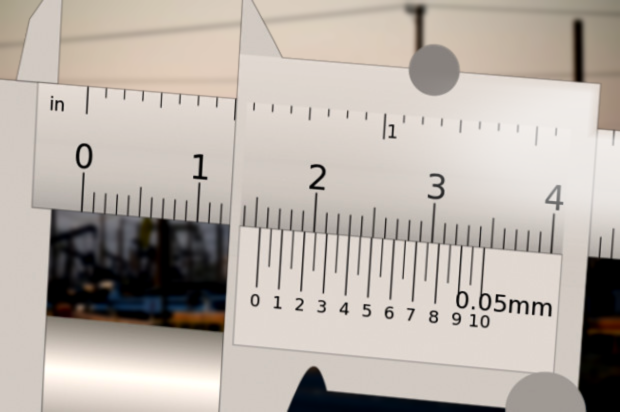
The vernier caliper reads 15.4 mm
